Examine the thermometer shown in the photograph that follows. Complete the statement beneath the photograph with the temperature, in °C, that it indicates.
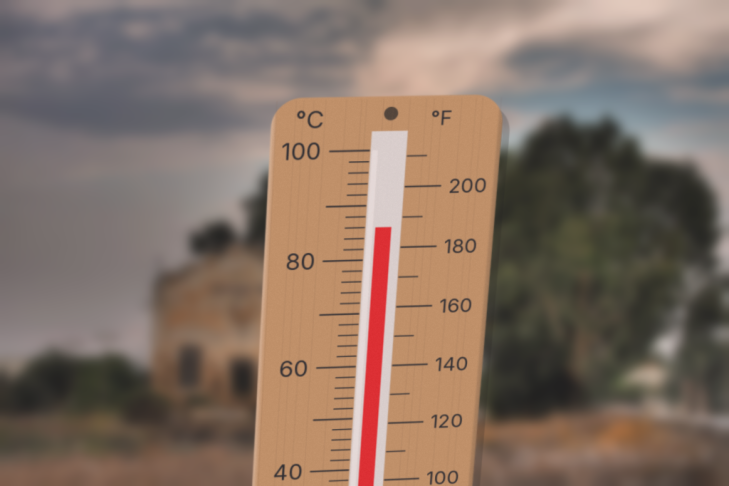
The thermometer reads 86 °C
